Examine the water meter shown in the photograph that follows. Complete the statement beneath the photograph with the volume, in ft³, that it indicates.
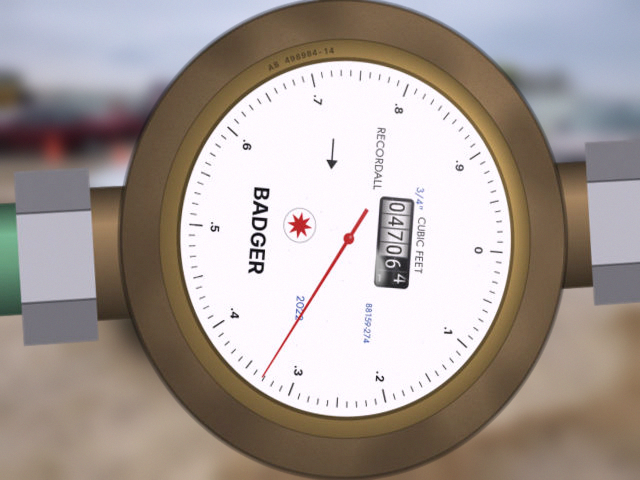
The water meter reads 47064.33 ft³
